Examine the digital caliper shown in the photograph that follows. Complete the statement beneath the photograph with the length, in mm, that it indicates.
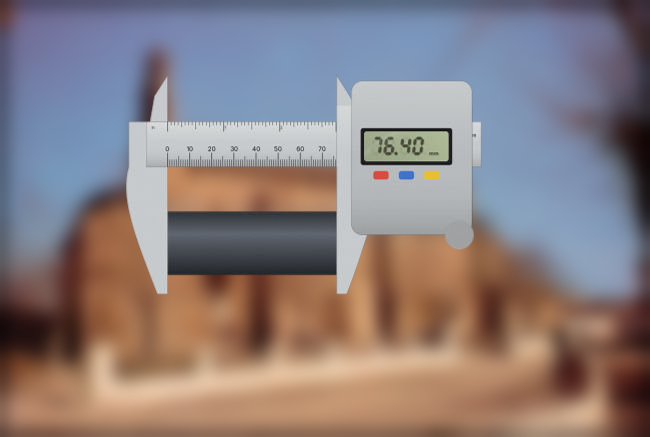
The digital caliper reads 76.40 mm
